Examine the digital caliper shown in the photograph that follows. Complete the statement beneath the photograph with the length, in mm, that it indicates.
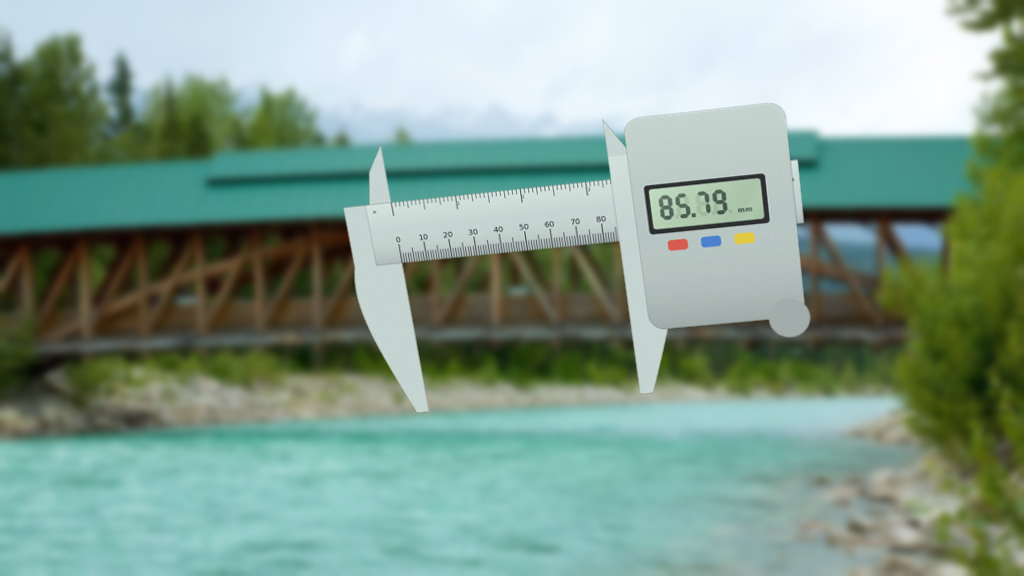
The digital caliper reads 85.79 mm
